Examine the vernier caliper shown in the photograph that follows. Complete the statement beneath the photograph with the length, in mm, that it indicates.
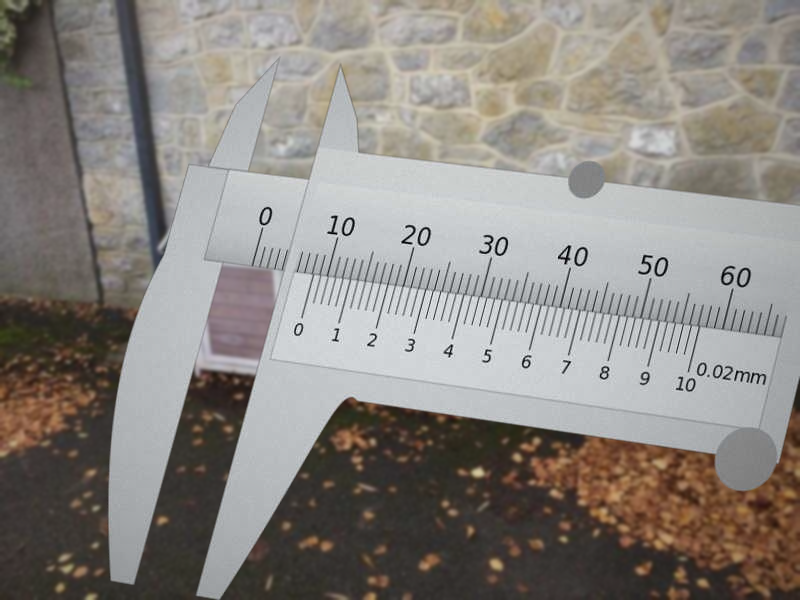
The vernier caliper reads 8.2 mm
